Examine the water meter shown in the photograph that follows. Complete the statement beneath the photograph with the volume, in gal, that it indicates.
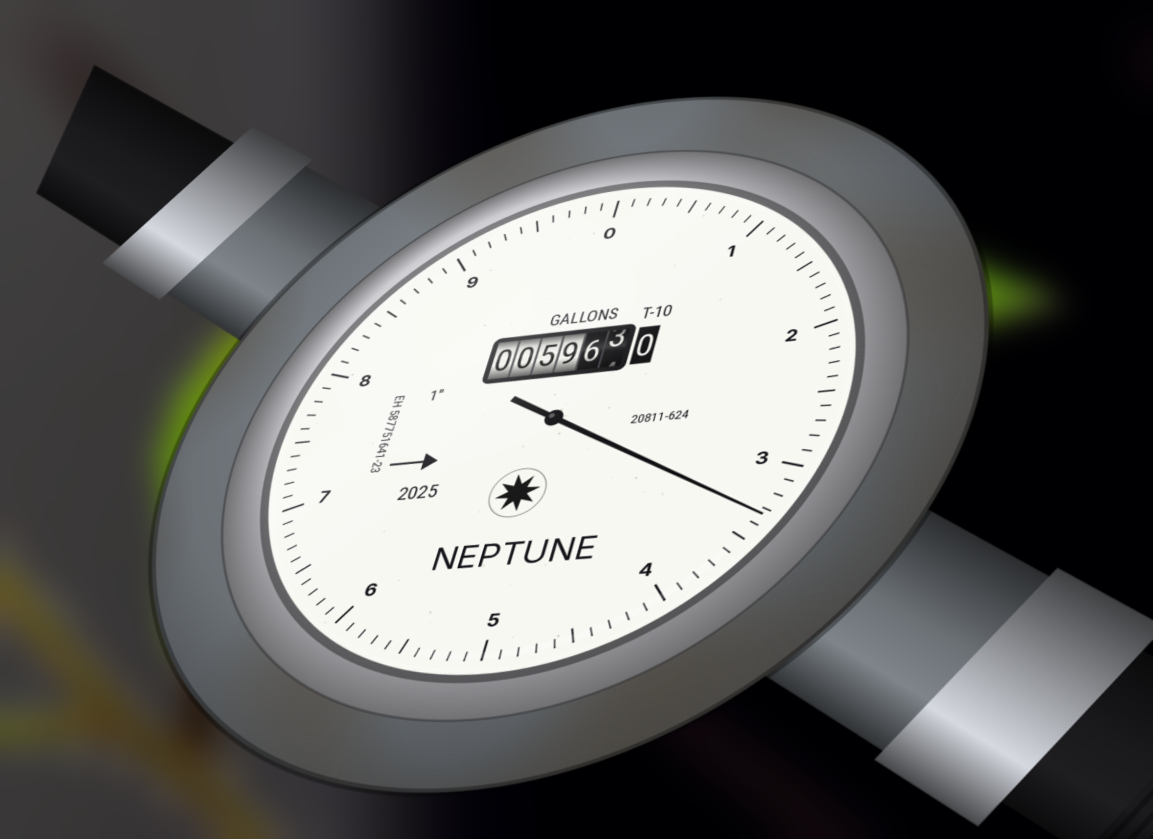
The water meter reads 59633.3 gal
